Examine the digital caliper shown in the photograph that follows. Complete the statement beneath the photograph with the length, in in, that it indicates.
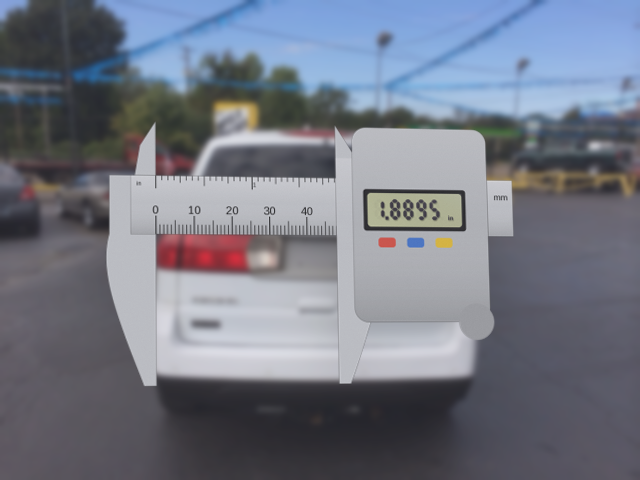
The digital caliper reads 1.8895 in
